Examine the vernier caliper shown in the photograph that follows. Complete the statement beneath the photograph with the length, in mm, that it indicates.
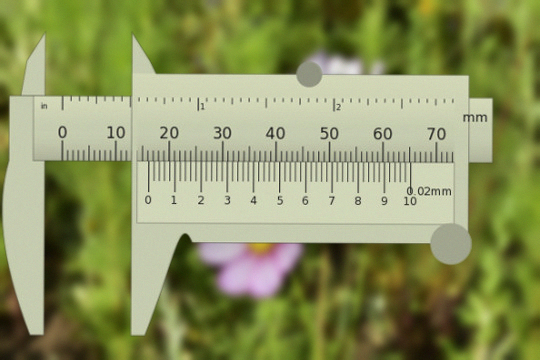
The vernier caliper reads 16.2 mm
